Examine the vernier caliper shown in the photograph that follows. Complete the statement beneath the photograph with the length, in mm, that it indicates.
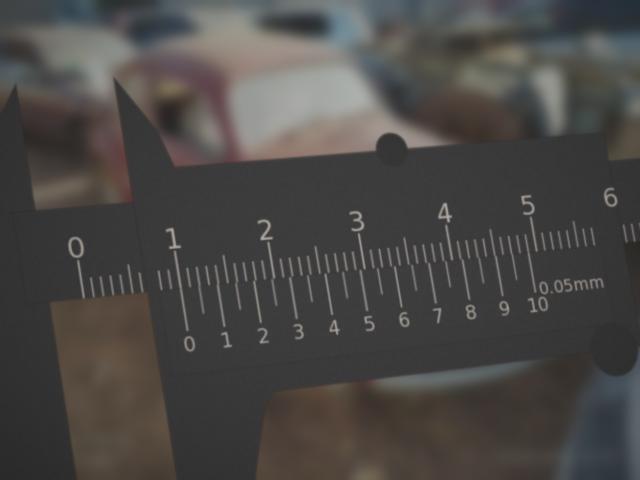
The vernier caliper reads 10.0 mm
